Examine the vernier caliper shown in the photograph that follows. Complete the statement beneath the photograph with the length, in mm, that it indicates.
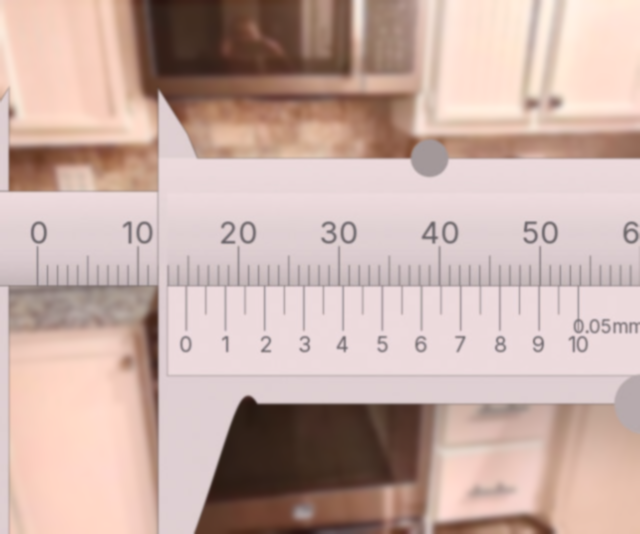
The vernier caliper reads 14.8 mm
